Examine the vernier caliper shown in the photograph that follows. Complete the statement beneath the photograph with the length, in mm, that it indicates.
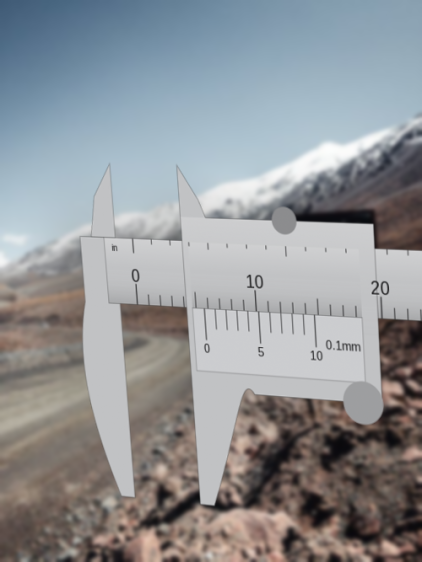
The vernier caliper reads 5.7 mm
